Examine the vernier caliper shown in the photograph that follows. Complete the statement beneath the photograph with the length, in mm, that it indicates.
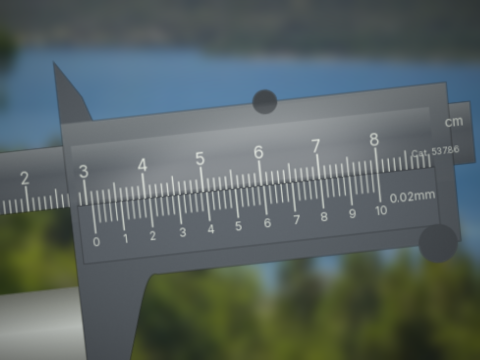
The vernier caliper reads 31.0 mm
